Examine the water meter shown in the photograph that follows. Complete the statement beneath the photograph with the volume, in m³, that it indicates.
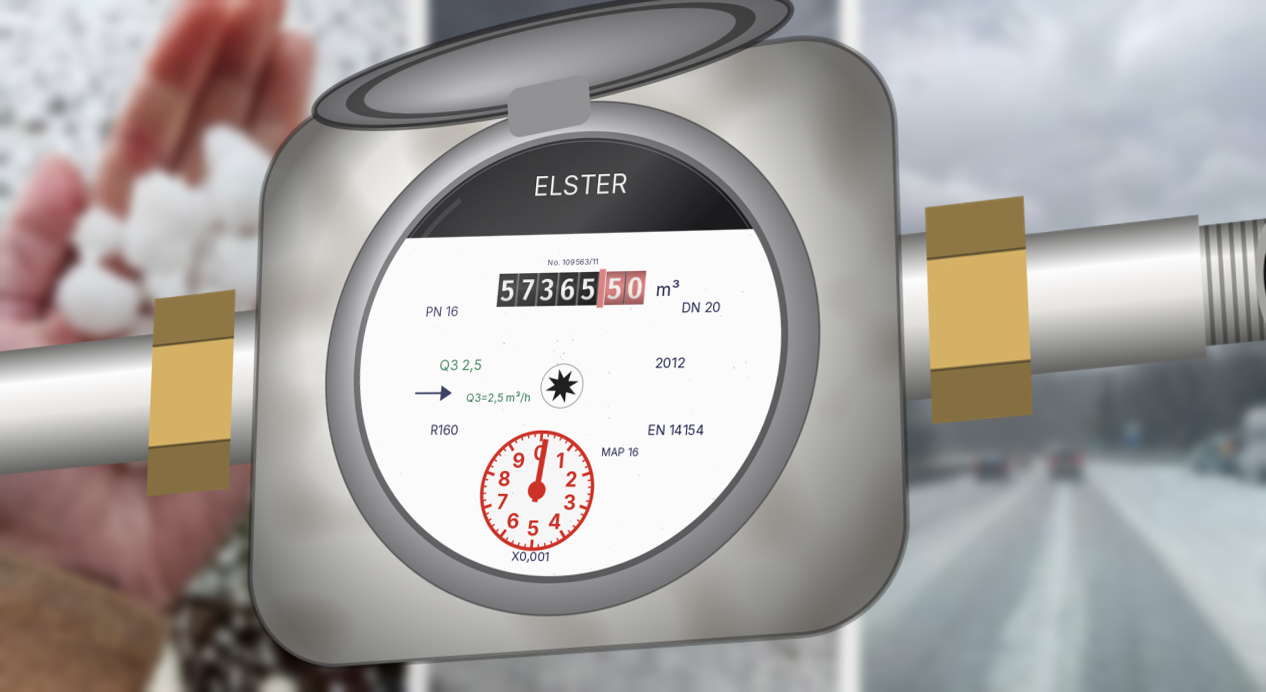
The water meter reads 57365.500 m³
